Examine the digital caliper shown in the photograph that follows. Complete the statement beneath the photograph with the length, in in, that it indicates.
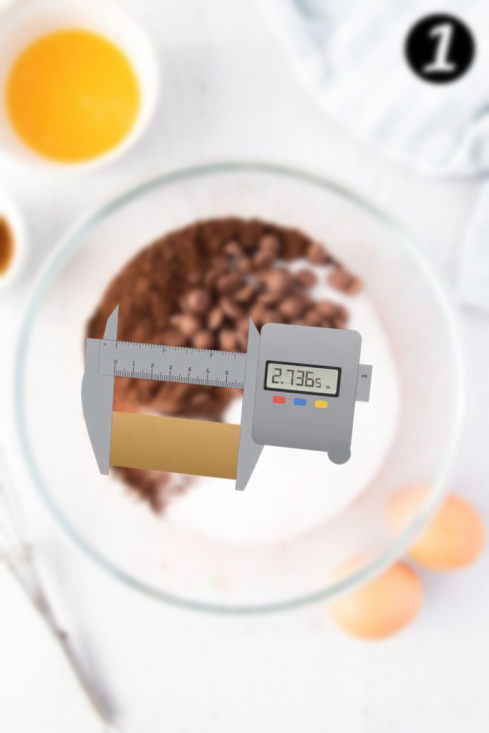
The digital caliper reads 2.7365 in
